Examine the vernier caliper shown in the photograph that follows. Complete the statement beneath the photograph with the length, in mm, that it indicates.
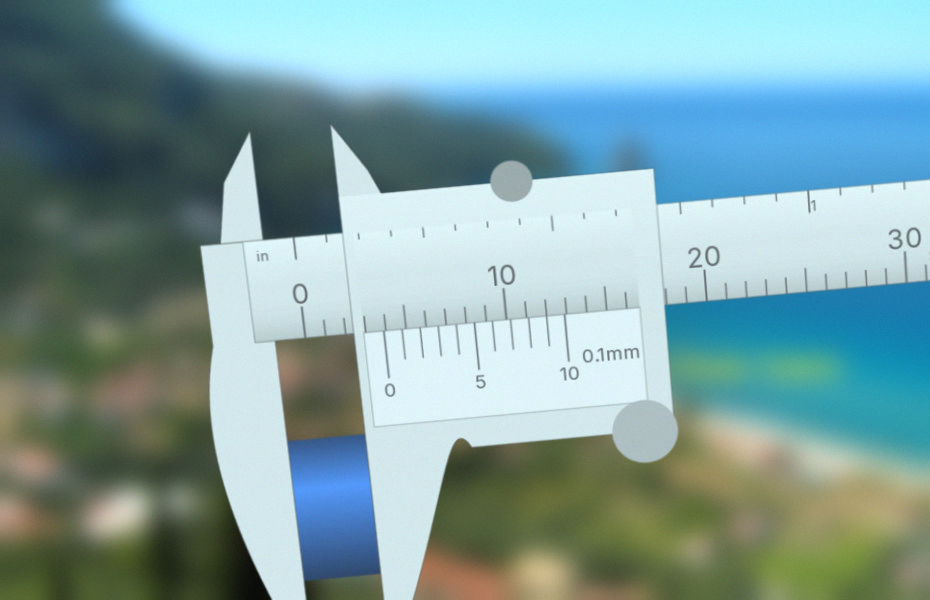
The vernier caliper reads 3.9 mm
